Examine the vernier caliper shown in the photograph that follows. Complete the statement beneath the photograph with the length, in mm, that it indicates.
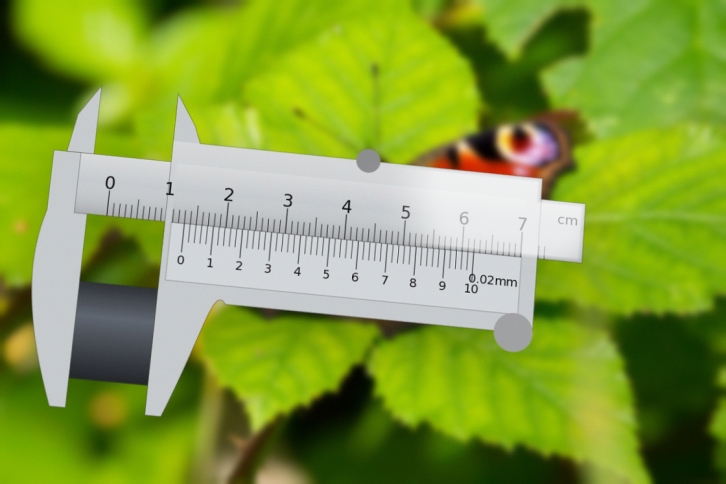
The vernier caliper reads 13.0 mm
